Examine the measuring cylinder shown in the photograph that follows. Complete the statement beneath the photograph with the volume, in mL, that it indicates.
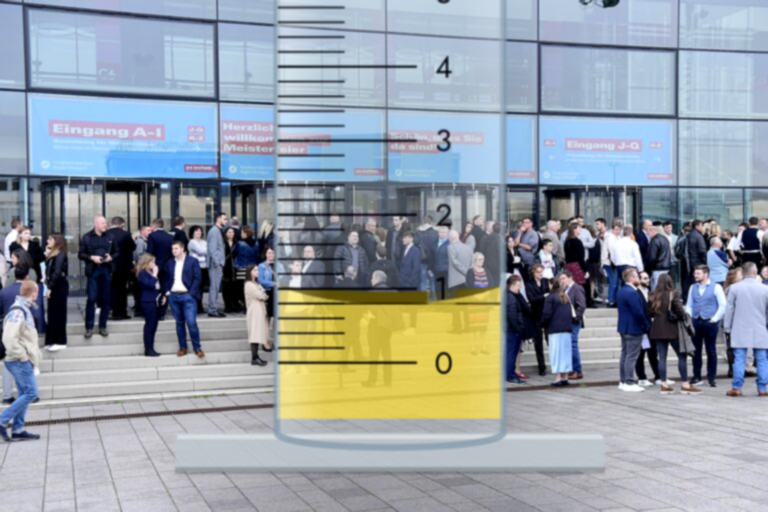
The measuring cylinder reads 0.8 mL
